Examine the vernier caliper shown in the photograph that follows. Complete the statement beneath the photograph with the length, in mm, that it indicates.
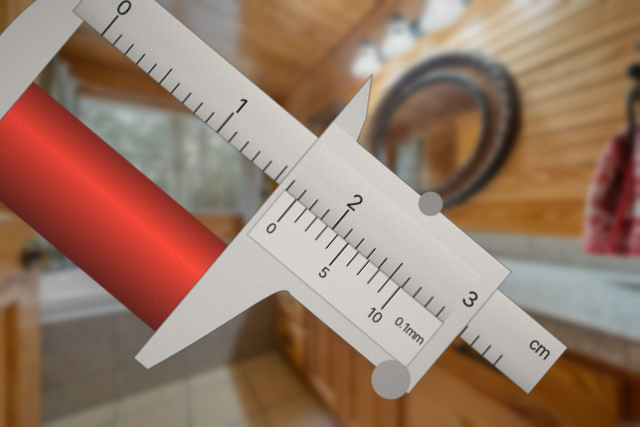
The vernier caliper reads 16.9 mm
